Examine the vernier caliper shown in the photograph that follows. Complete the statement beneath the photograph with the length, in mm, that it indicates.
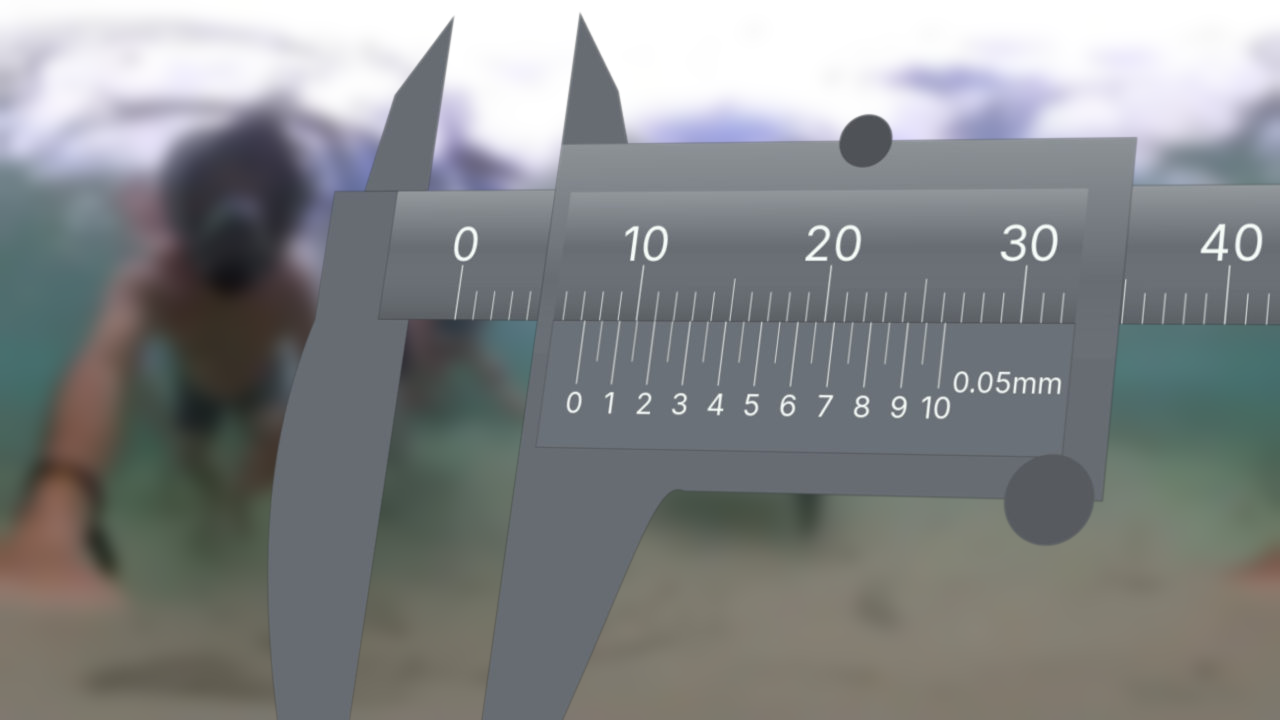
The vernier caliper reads 7.2 mm
